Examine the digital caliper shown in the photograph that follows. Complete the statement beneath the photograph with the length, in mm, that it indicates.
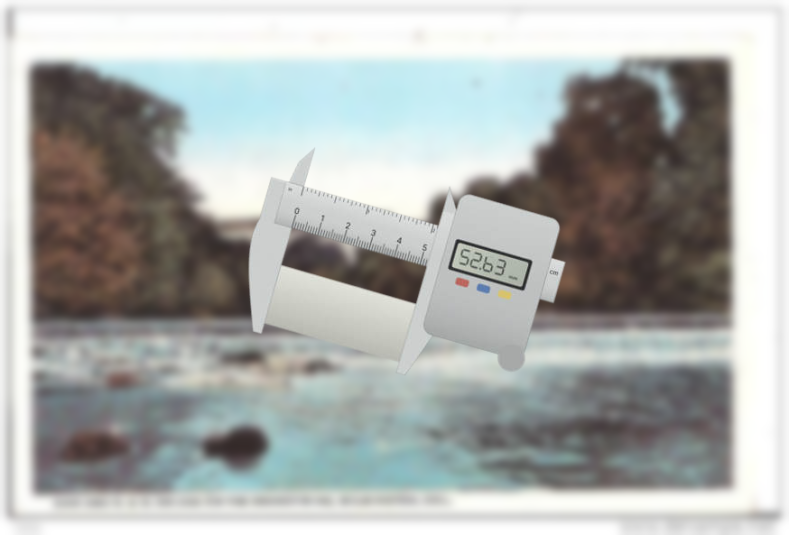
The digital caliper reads 52.63 mm
